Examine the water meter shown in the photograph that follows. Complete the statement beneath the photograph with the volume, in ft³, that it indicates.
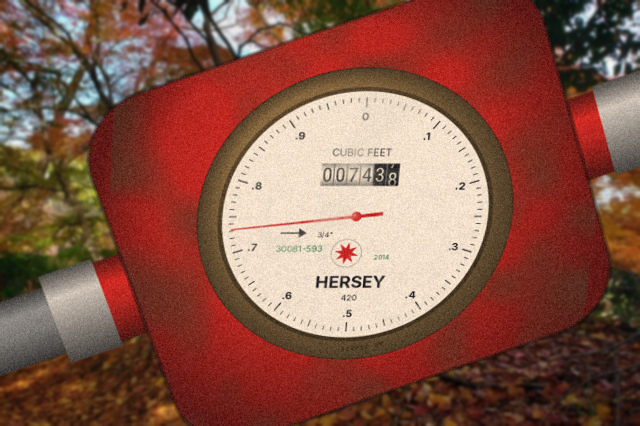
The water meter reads 7437.73 ft³
